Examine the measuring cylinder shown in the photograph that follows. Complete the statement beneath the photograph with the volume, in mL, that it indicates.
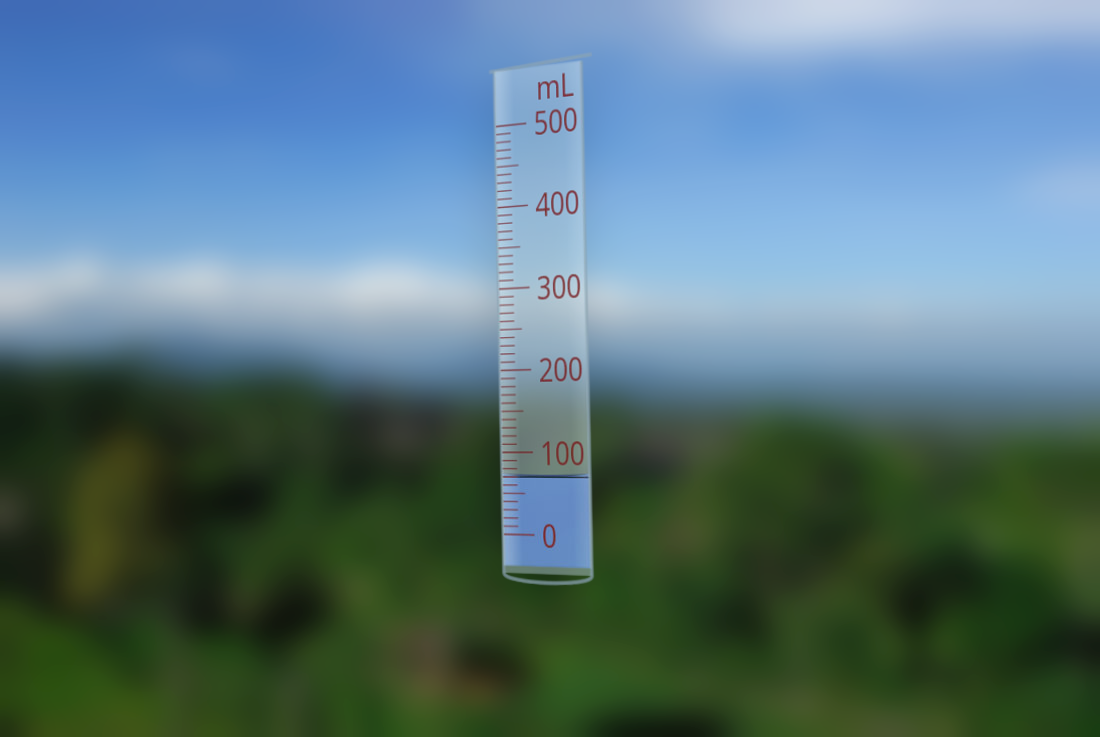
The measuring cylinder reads 70 mL
